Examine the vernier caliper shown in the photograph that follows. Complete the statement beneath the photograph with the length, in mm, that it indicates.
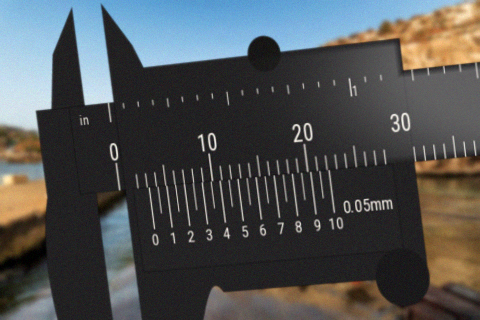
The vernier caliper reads 3.2 mm
